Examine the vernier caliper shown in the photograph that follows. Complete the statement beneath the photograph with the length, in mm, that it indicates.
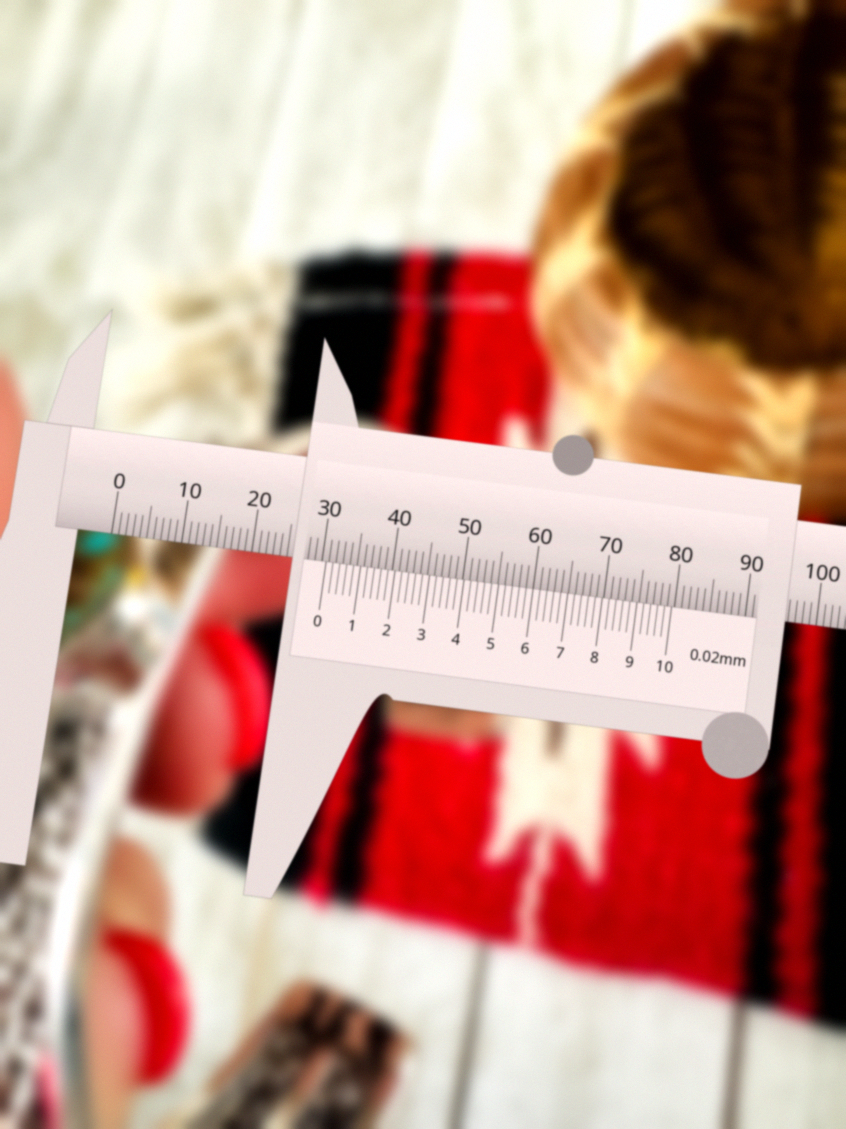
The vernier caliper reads 30.6 mm
